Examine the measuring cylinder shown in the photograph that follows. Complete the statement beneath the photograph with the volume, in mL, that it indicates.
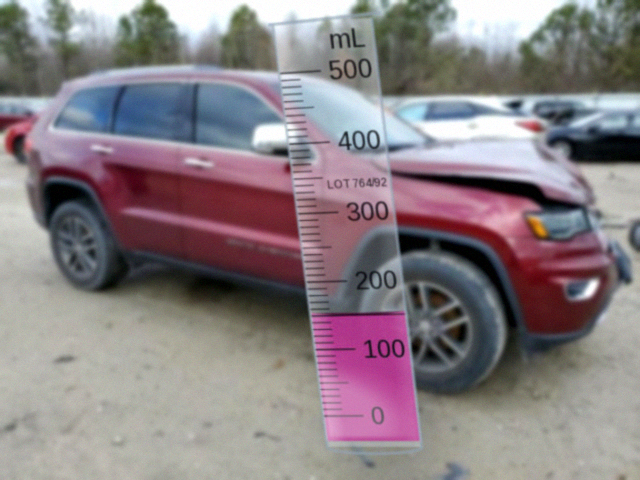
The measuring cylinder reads 150 mL
